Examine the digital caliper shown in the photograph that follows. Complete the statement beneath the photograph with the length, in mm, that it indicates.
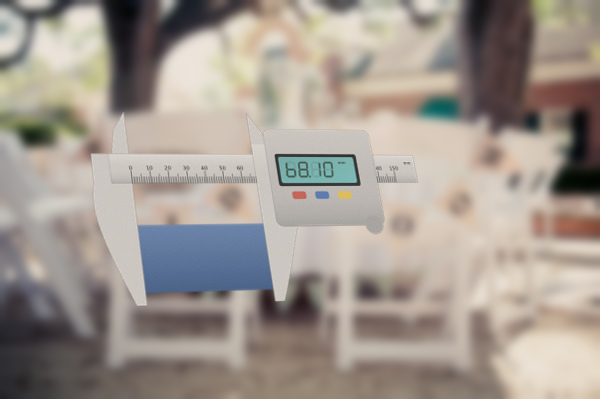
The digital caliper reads 68.10 mm
